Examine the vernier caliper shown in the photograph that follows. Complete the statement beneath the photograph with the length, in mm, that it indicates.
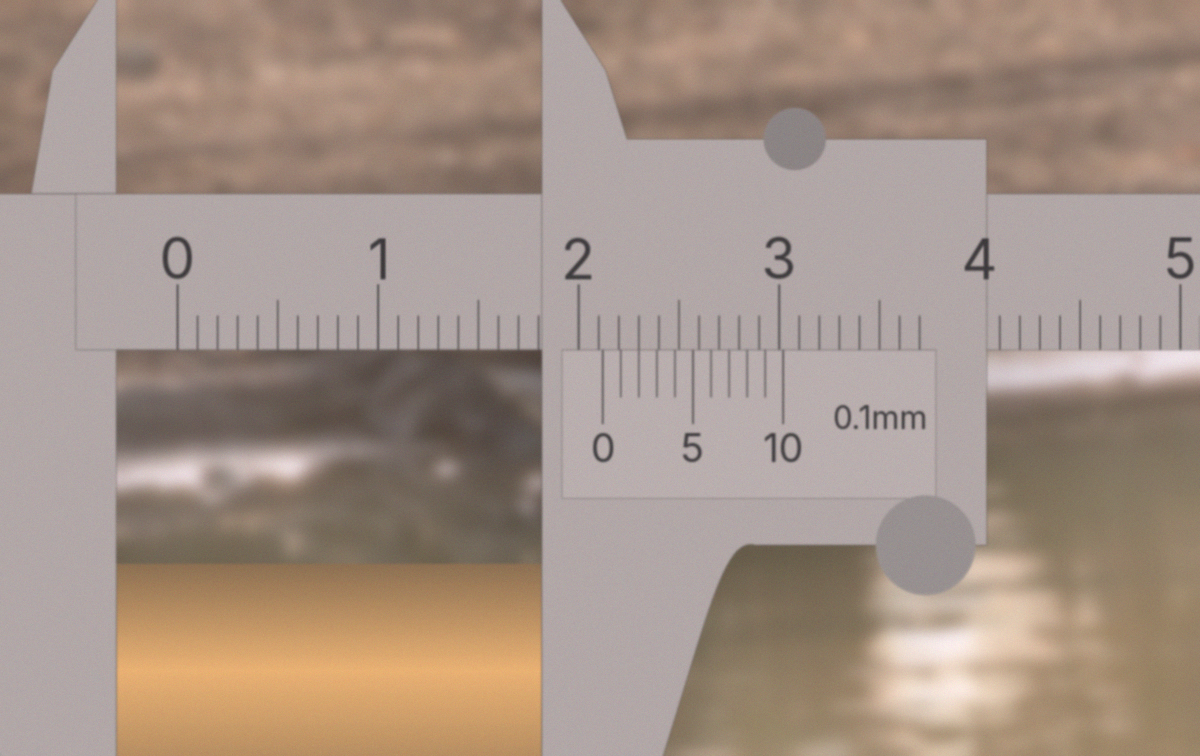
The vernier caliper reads 21.2 mm
